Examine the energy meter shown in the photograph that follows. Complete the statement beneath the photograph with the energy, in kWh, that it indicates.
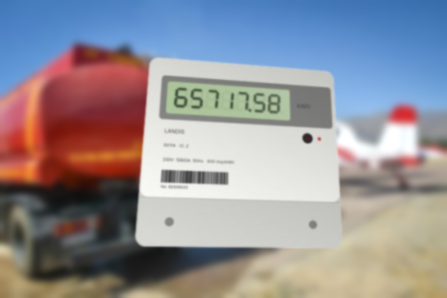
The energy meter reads 65717.58 kWh
